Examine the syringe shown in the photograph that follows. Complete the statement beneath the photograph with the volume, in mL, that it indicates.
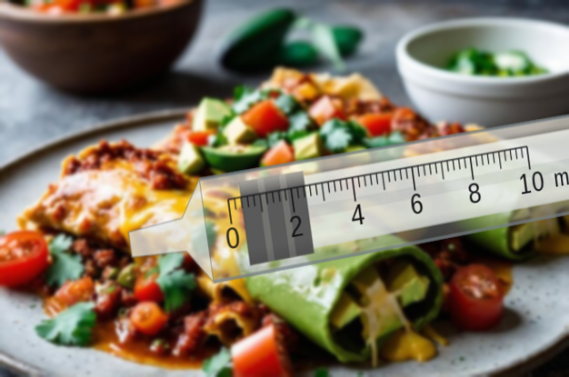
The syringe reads 0.4 mL
